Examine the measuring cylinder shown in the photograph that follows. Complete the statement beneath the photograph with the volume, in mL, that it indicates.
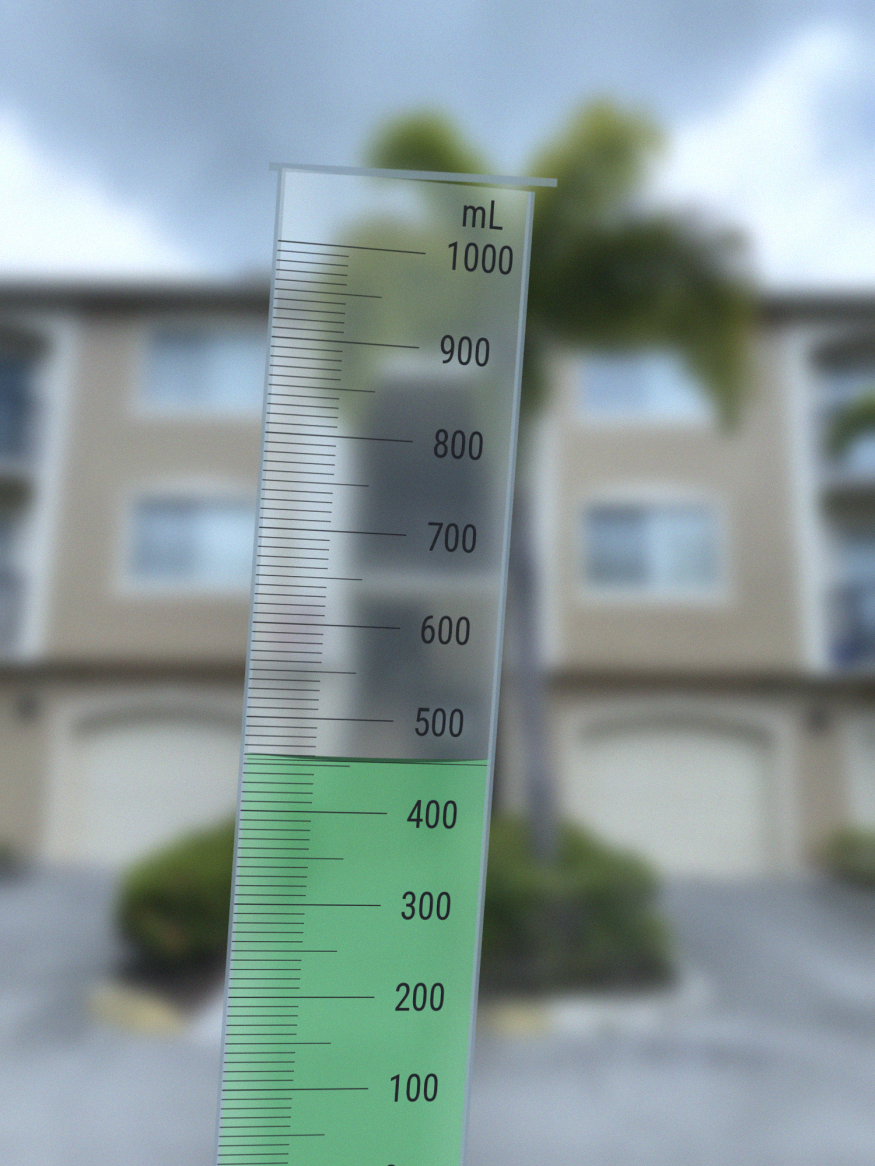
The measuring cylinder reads 455 mL
